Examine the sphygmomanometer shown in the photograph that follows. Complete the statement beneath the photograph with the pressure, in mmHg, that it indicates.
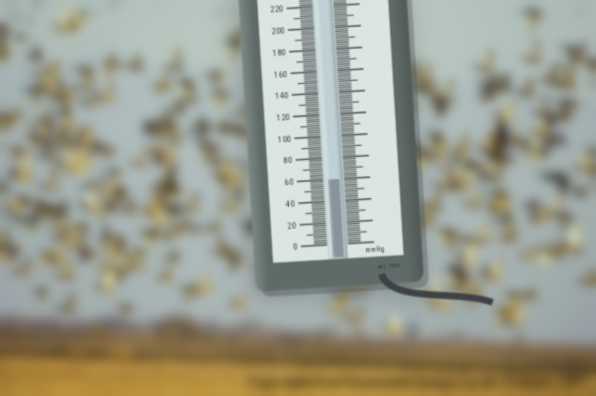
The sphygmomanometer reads 60 mmHg
